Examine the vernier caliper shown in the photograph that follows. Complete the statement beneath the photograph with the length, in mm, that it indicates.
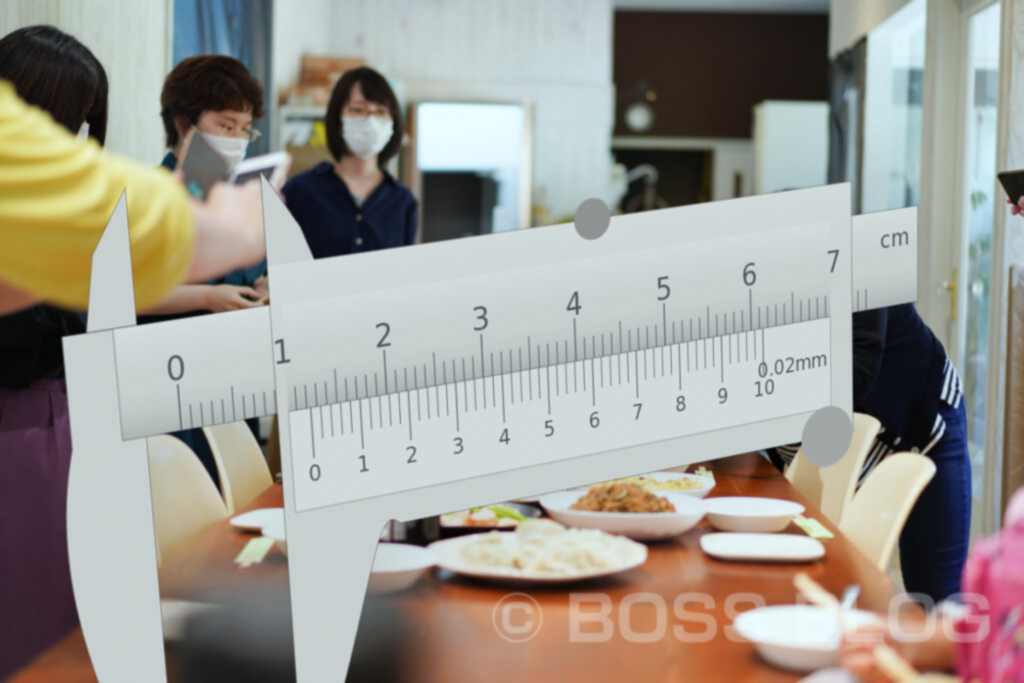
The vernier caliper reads 12.4 mm
